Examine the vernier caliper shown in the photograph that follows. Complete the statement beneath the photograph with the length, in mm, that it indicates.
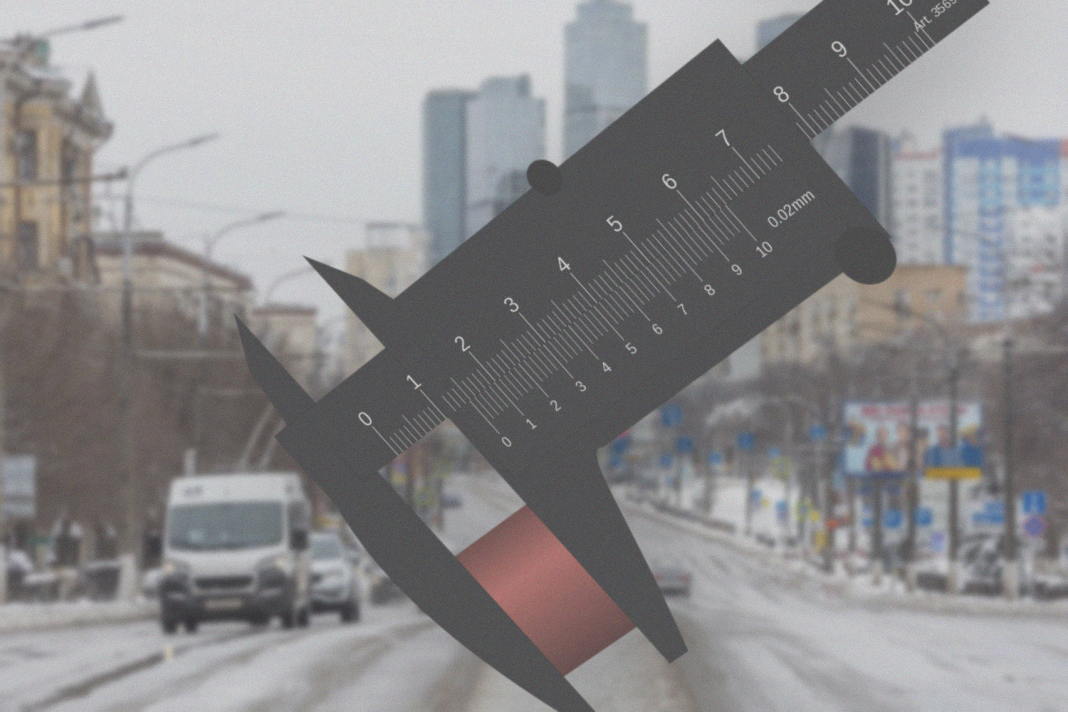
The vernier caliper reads 14.8 mm
